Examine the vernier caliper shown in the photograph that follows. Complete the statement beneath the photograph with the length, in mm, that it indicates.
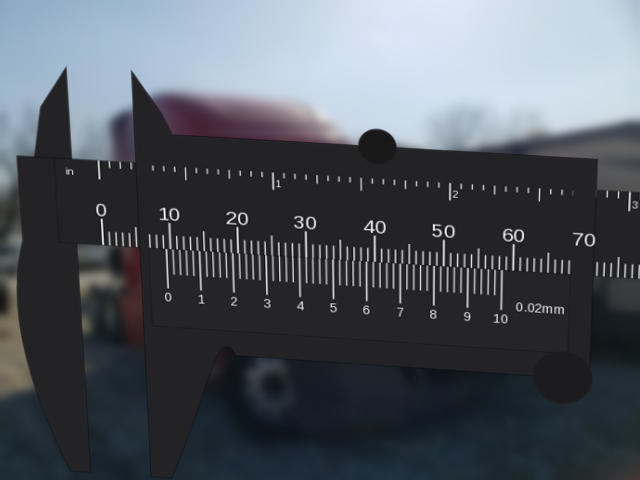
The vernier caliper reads 9.4 mm
